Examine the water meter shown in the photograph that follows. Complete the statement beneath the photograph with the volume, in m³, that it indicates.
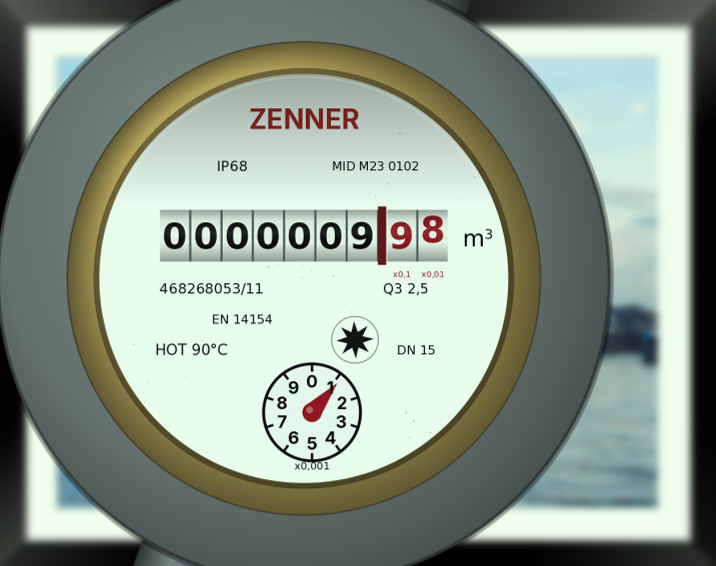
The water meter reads 9.981 m³
